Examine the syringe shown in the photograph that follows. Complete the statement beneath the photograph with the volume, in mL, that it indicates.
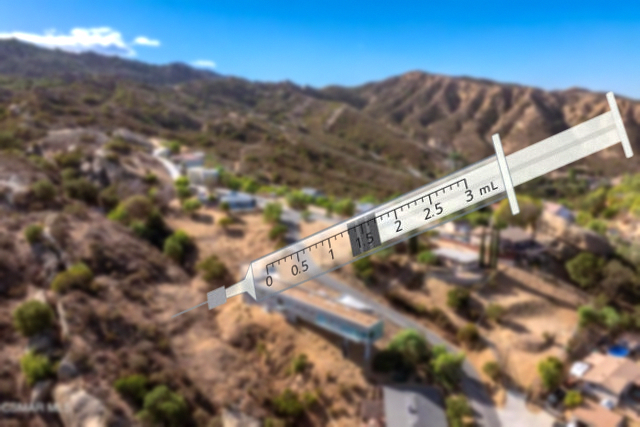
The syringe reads 1.3 mL
